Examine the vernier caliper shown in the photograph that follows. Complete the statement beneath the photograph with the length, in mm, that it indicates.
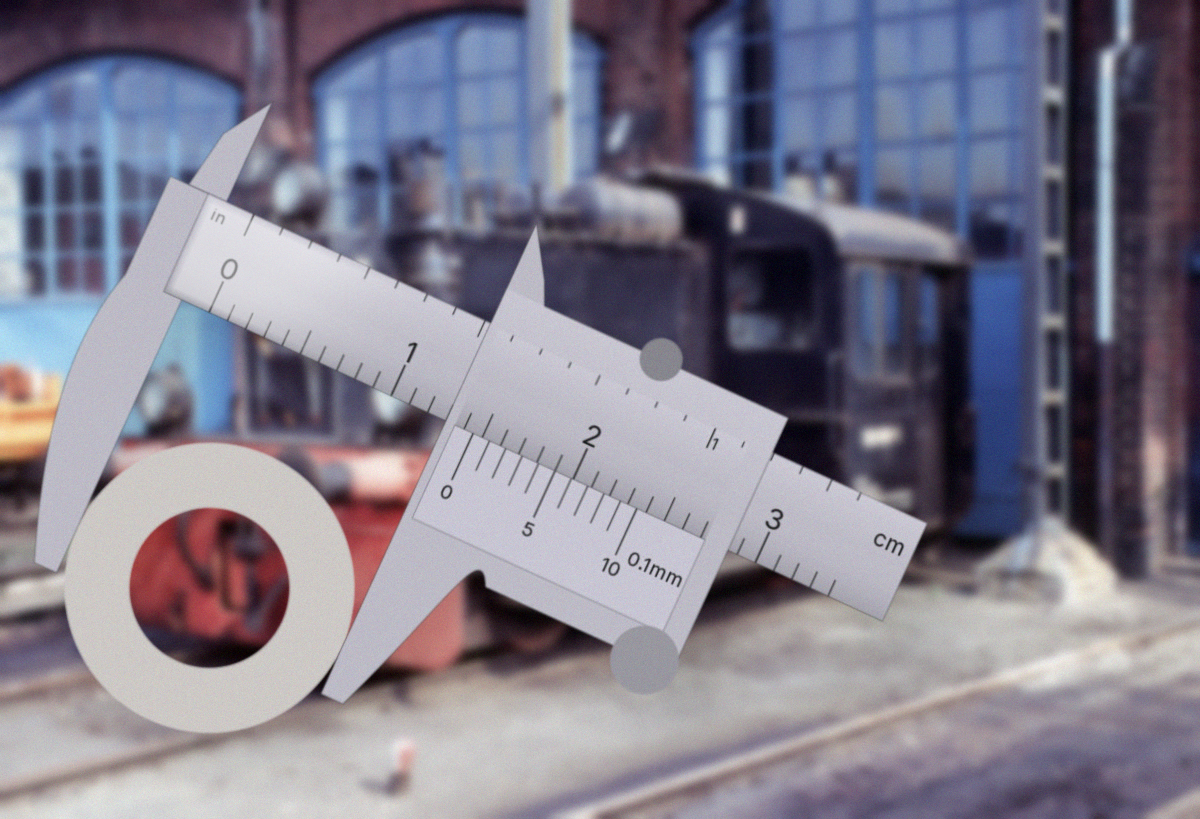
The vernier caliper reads 14.5 mm
